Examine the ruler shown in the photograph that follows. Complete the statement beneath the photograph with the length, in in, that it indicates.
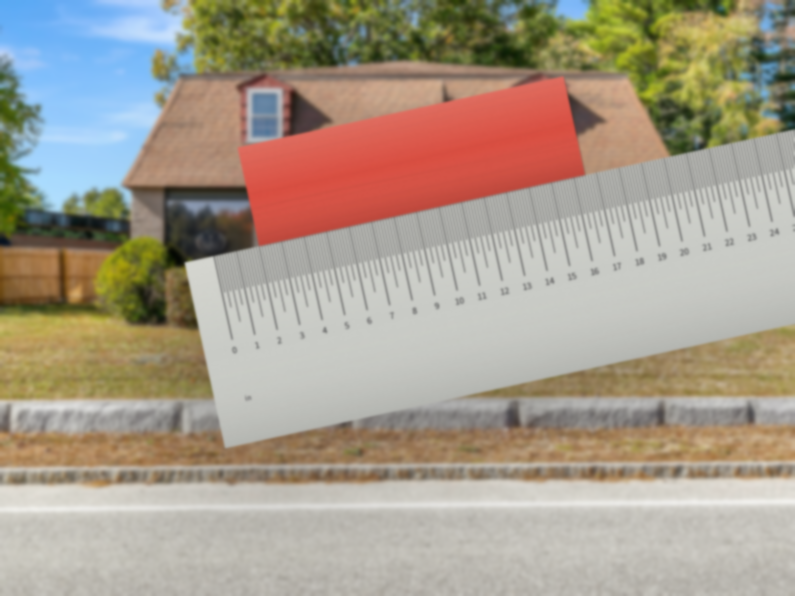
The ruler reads 14.5 in
